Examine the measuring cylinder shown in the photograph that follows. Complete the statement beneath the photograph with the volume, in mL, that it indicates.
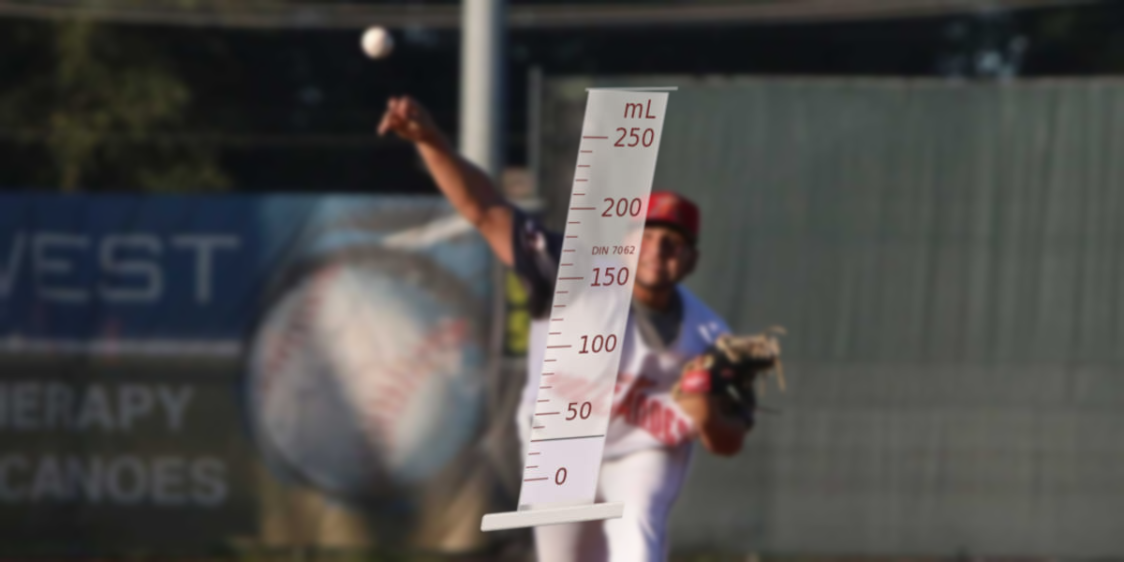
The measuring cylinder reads 30 mL
